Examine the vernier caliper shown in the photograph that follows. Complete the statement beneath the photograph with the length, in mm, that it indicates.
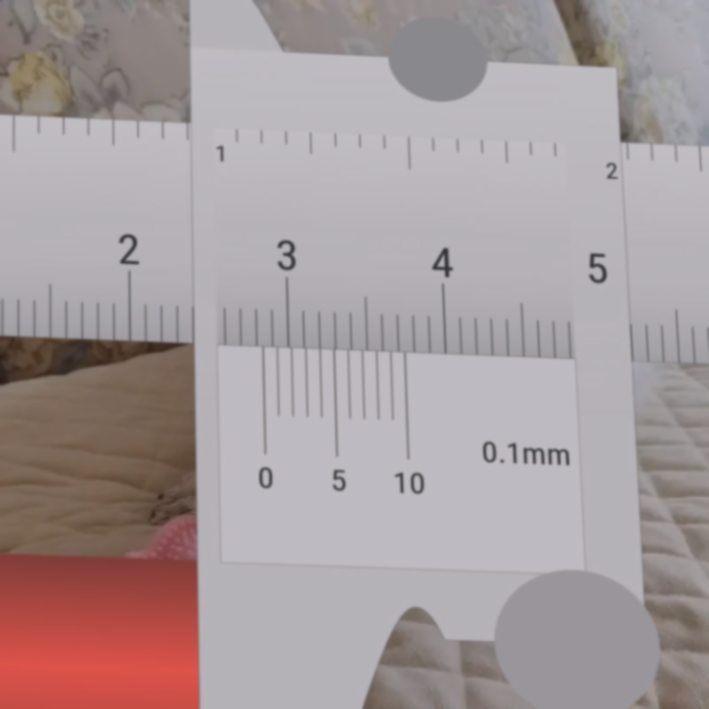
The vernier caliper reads 28.4 mm
